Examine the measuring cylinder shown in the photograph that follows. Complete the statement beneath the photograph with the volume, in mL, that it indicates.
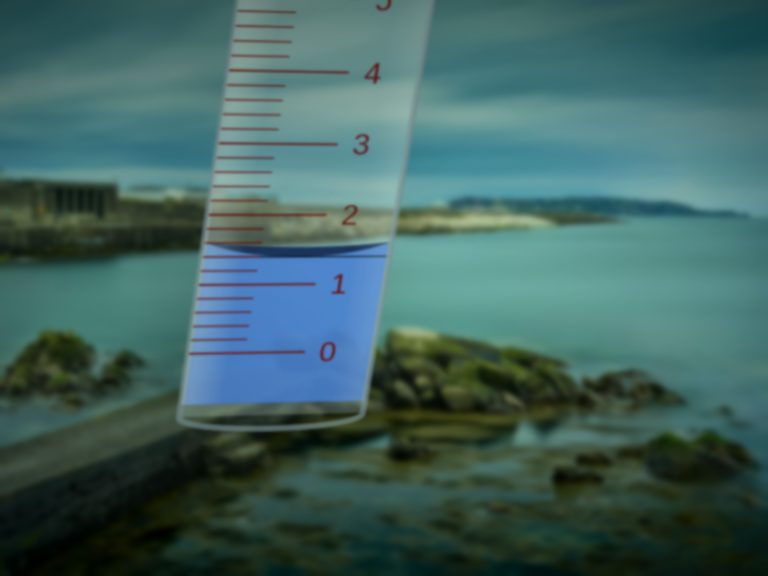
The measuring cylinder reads 1.4 mL
